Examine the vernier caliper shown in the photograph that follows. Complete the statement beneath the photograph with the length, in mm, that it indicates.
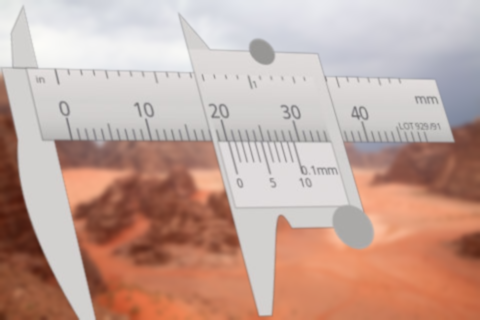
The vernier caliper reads 20.2 mm
